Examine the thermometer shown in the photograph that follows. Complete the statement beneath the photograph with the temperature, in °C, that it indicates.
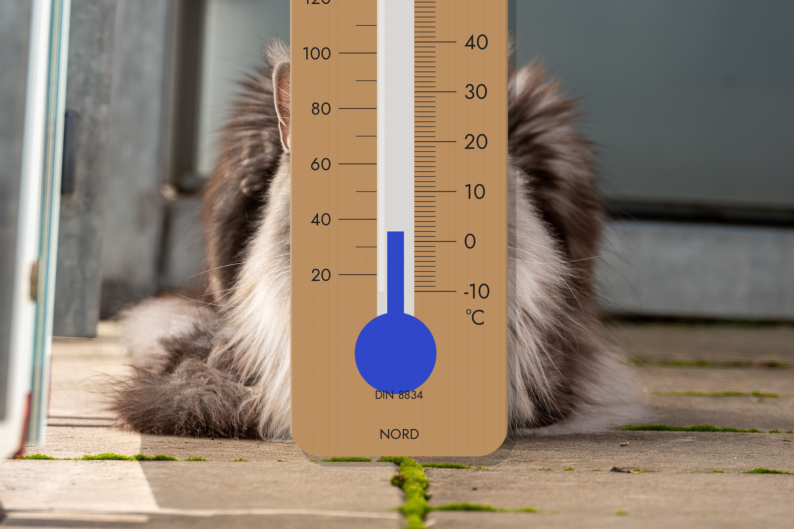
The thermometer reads 2 °C
